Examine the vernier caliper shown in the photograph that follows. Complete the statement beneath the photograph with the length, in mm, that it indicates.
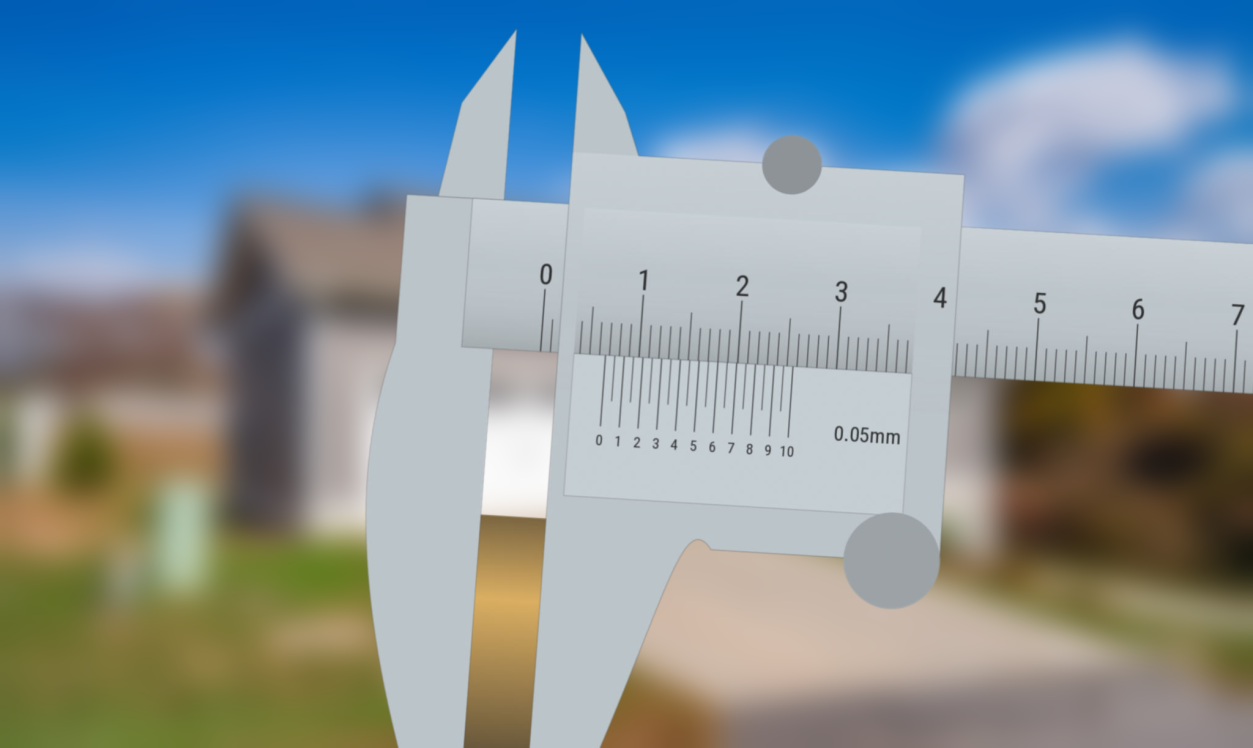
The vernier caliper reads 6.6 mm
